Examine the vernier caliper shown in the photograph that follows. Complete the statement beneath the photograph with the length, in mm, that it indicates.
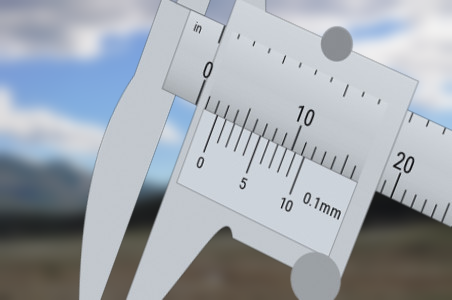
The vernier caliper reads 2.3 mm
